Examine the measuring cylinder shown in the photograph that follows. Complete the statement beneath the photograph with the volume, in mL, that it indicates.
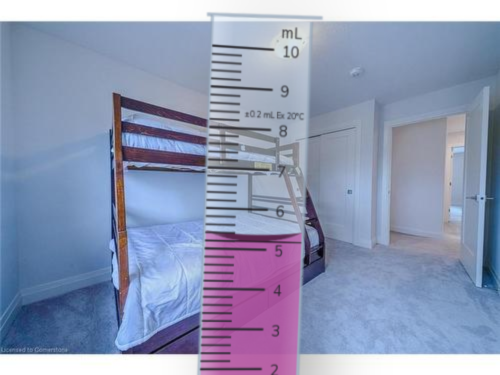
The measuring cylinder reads 5.2 mL
